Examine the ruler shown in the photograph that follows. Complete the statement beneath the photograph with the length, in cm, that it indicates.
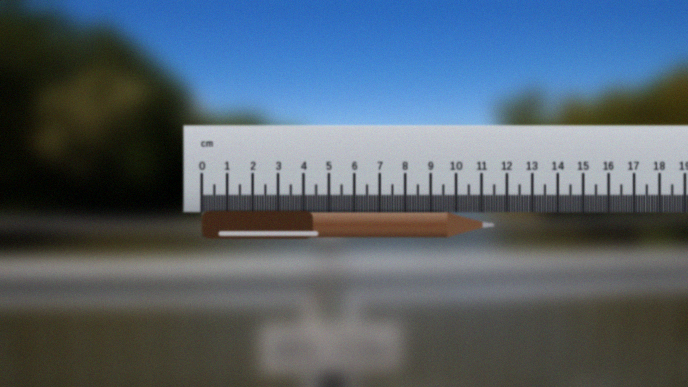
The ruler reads 11.5 cm
